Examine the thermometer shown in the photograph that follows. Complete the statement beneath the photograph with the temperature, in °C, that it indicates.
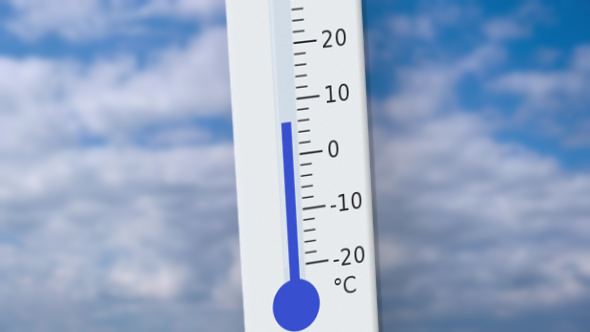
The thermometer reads 6 °C
